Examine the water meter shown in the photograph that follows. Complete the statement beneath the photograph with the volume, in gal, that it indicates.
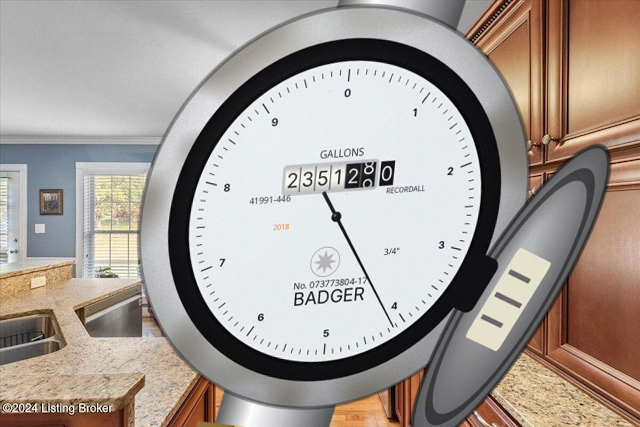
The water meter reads 2351284.1 gal
